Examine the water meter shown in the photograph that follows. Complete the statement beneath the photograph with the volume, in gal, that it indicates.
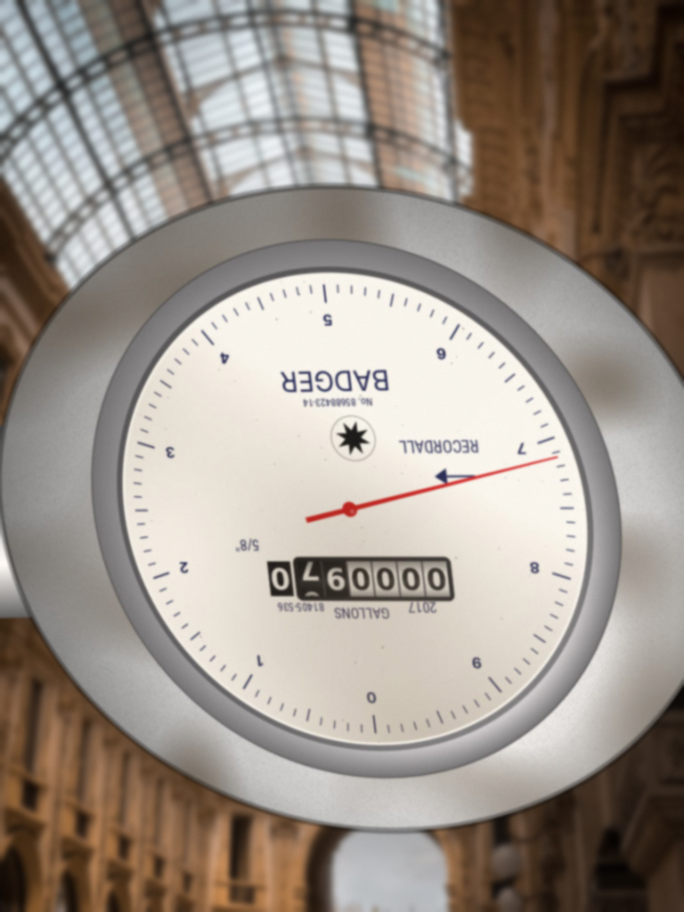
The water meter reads 967.1 gal
